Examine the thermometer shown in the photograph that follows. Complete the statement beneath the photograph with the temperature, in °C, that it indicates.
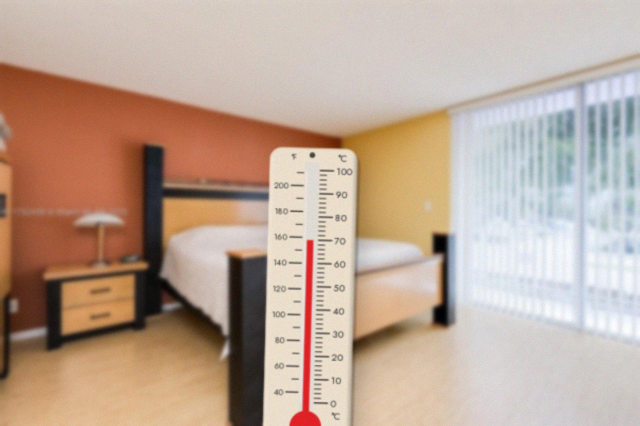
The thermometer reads 70 °C
